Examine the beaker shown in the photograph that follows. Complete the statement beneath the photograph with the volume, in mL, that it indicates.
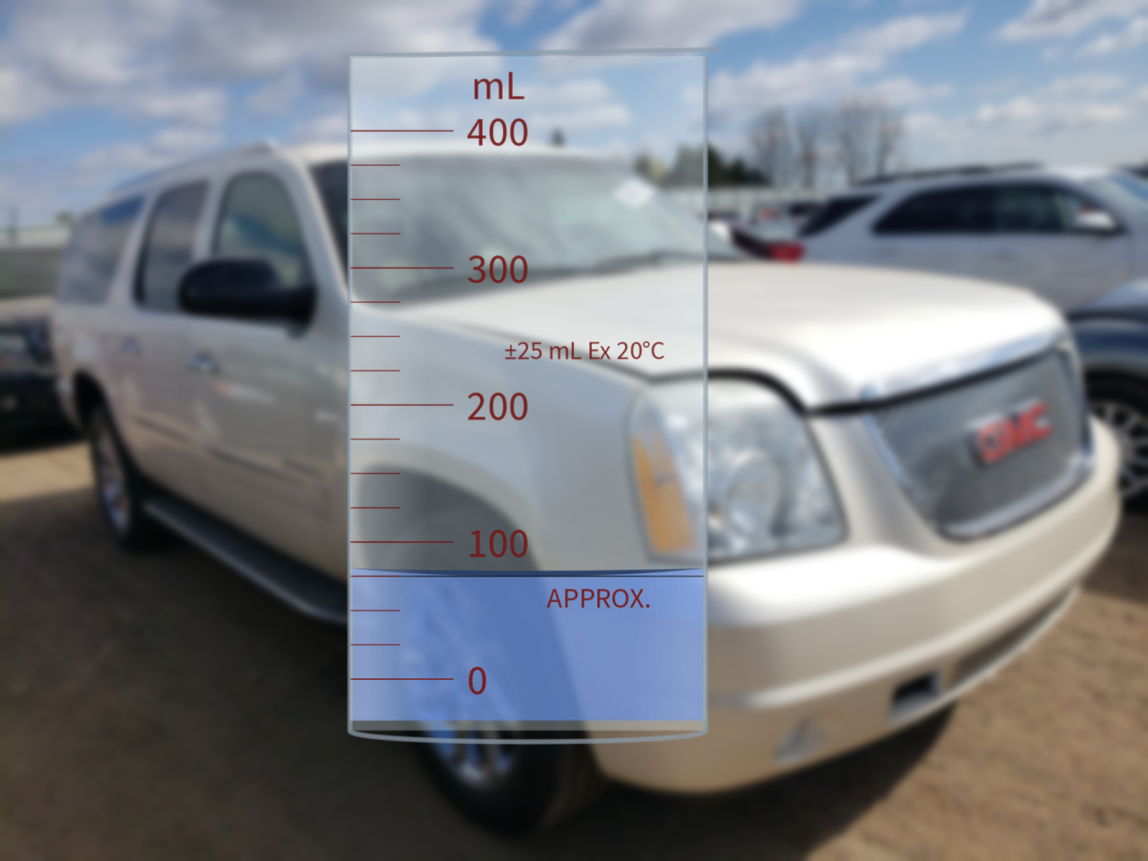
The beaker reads 75 mL
